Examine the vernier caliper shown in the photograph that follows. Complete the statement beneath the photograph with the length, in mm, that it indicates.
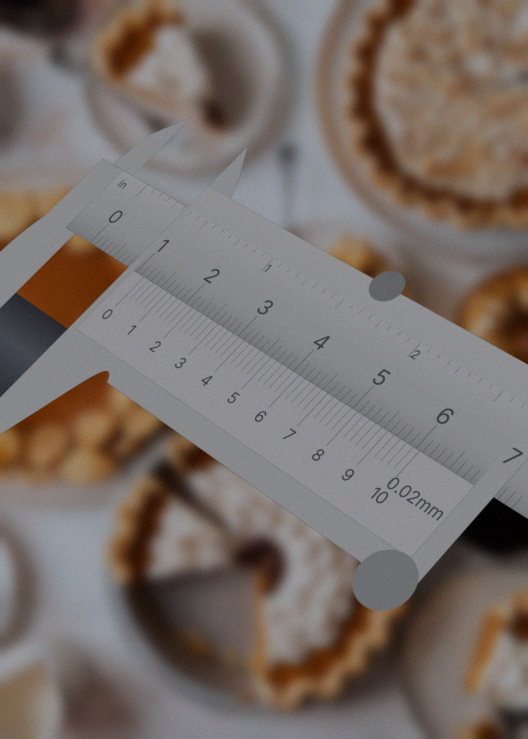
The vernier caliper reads 11.6 mm
